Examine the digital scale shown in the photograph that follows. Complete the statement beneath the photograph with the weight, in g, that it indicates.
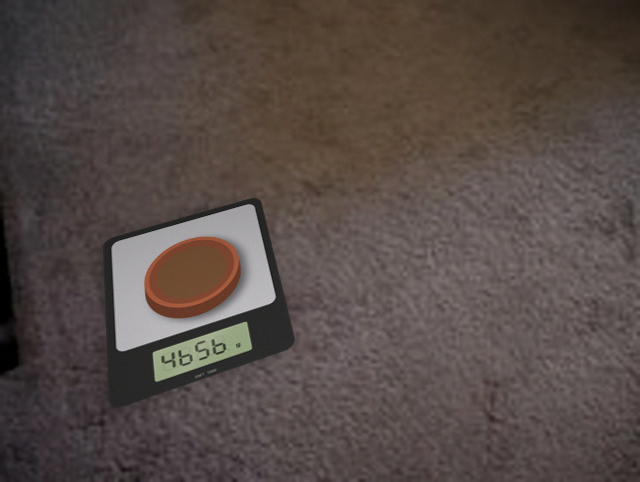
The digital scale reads 4656 g
